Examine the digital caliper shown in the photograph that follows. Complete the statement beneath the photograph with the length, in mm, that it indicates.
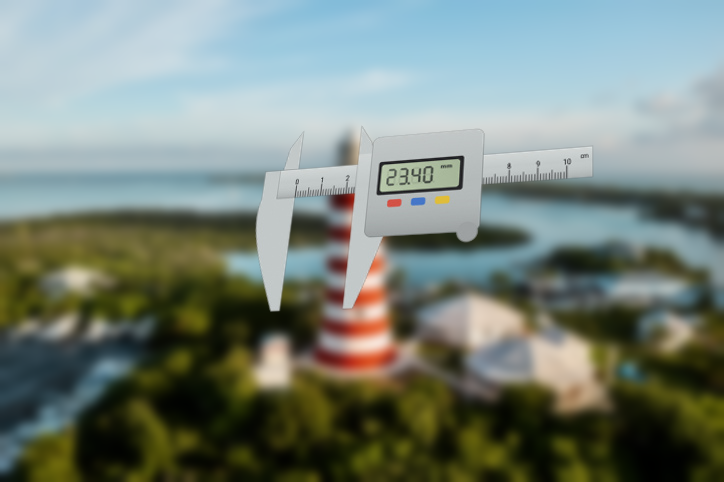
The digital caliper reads 23.40 mm
